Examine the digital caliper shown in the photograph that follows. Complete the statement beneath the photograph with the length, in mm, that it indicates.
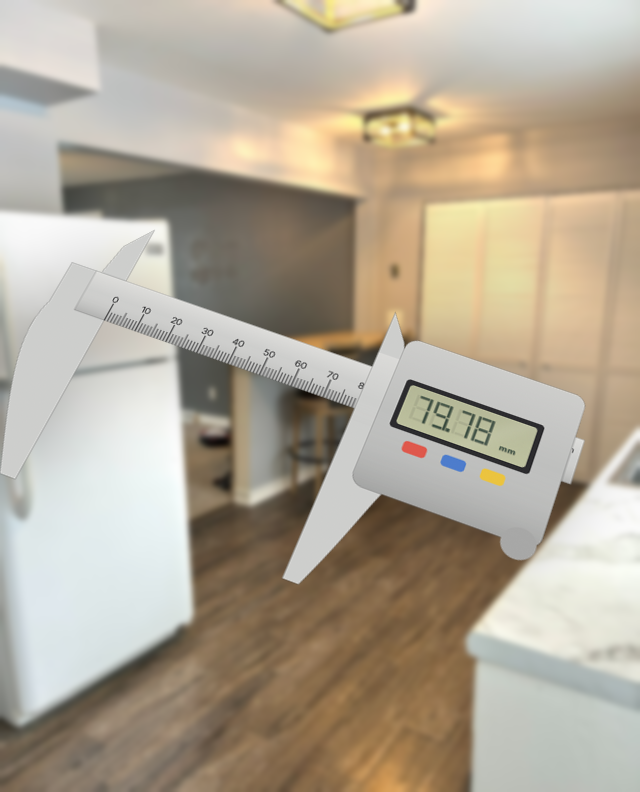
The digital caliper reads 79.78 mm
